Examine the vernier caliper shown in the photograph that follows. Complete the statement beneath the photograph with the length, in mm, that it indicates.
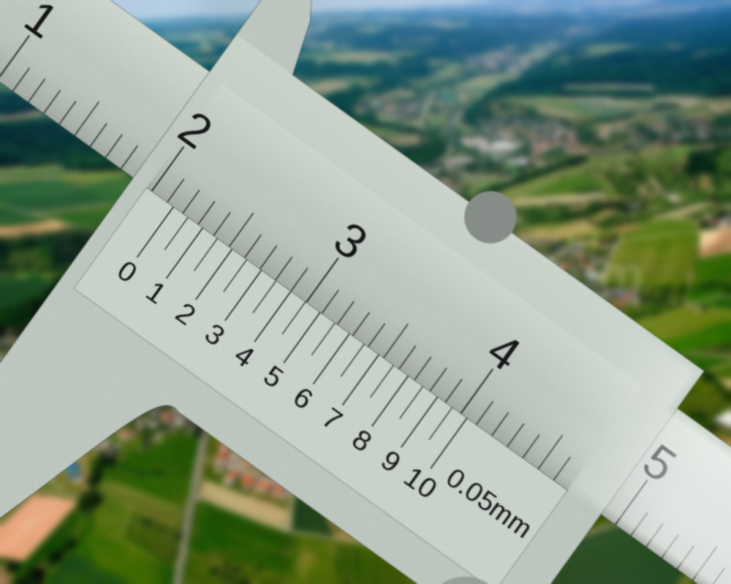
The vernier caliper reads 21.4 mm
